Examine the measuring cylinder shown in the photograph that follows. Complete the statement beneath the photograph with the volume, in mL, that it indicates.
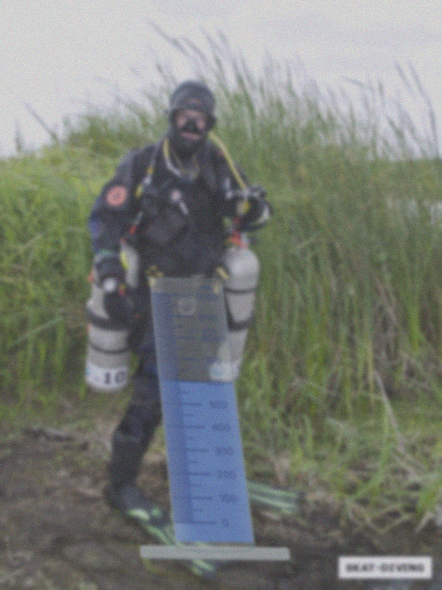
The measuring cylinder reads 600 mL
